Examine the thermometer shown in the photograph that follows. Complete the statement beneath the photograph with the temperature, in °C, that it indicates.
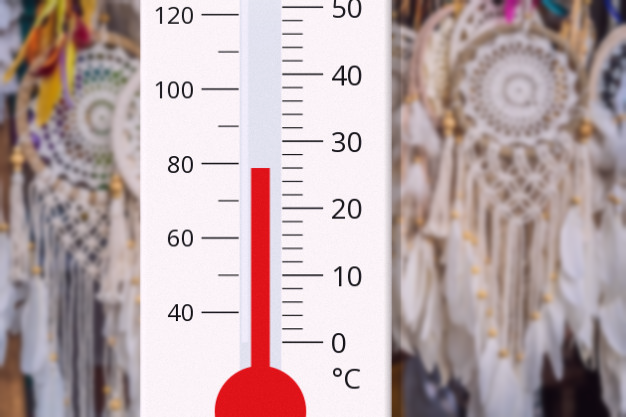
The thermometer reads 26 °C
